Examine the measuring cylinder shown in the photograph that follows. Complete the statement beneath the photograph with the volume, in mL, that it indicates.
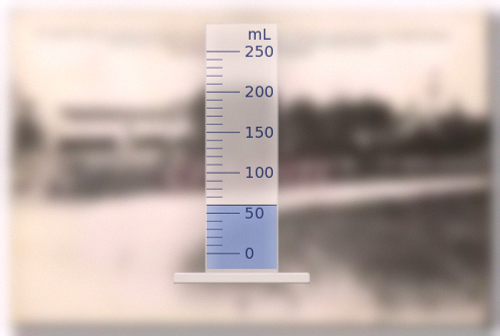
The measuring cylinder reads 60 mL
